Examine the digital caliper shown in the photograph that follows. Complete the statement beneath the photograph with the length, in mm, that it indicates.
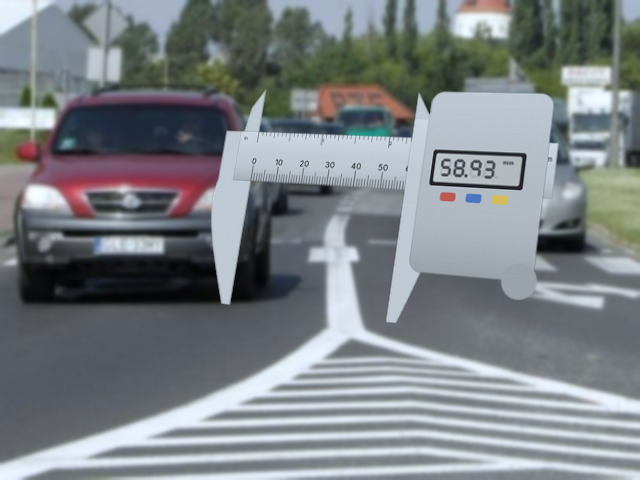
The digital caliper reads 58.93 mm
